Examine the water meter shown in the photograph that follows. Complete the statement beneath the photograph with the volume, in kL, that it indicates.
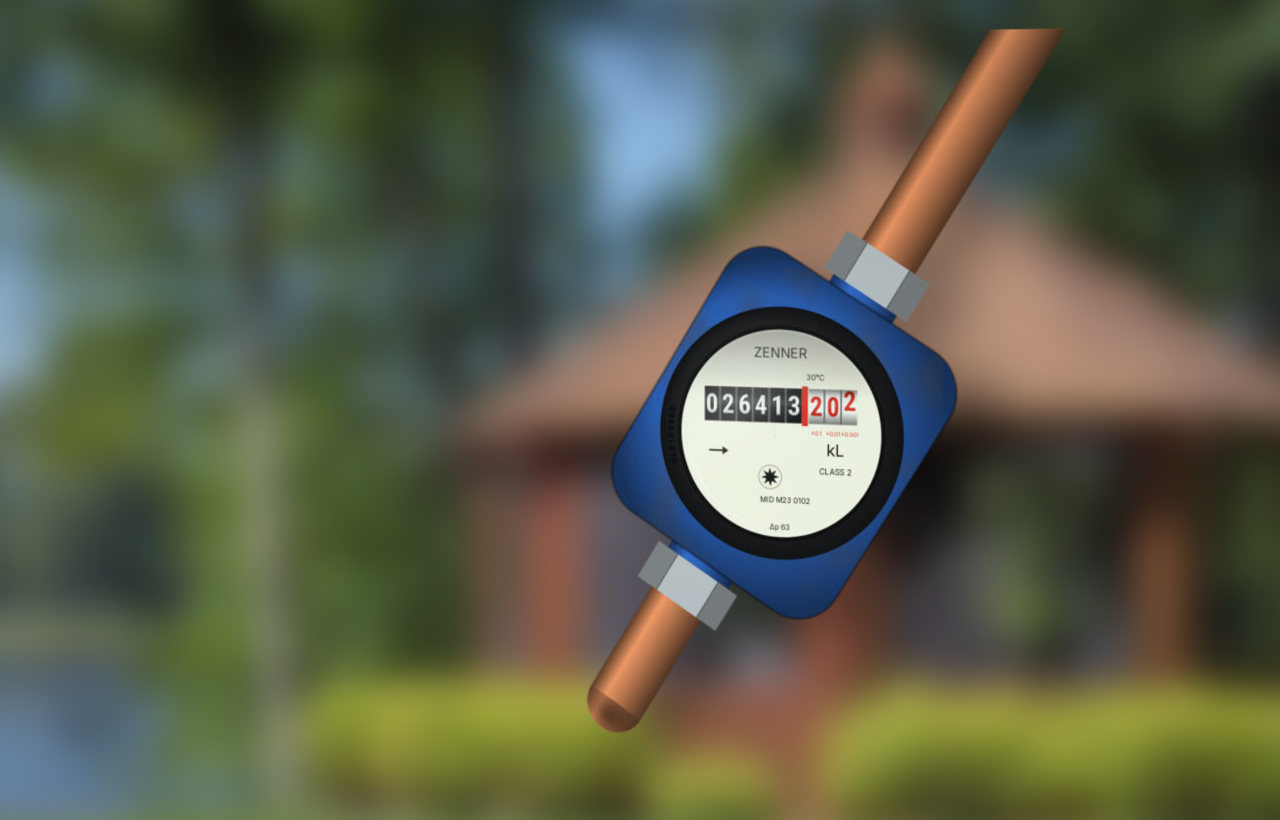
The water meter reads 26413.202 kL
